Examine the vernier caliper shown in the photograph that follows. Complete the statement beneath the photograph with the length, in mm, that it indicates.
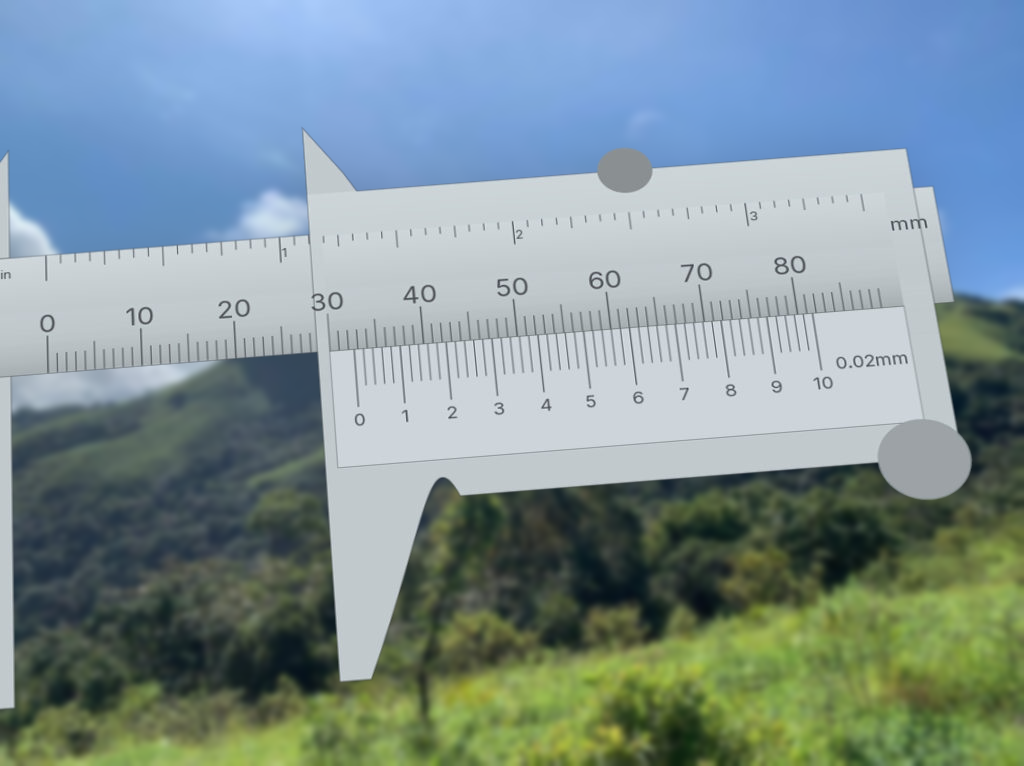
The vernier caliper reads 32.6 mm
